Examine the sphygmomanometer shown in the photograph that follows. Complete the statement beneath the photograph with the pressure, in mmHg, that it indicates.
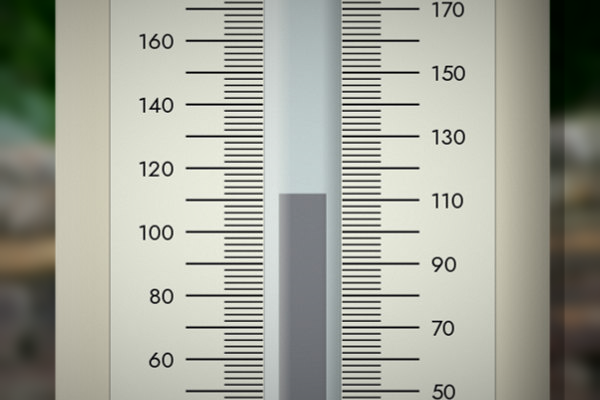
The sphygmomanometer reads 112 mmHg
